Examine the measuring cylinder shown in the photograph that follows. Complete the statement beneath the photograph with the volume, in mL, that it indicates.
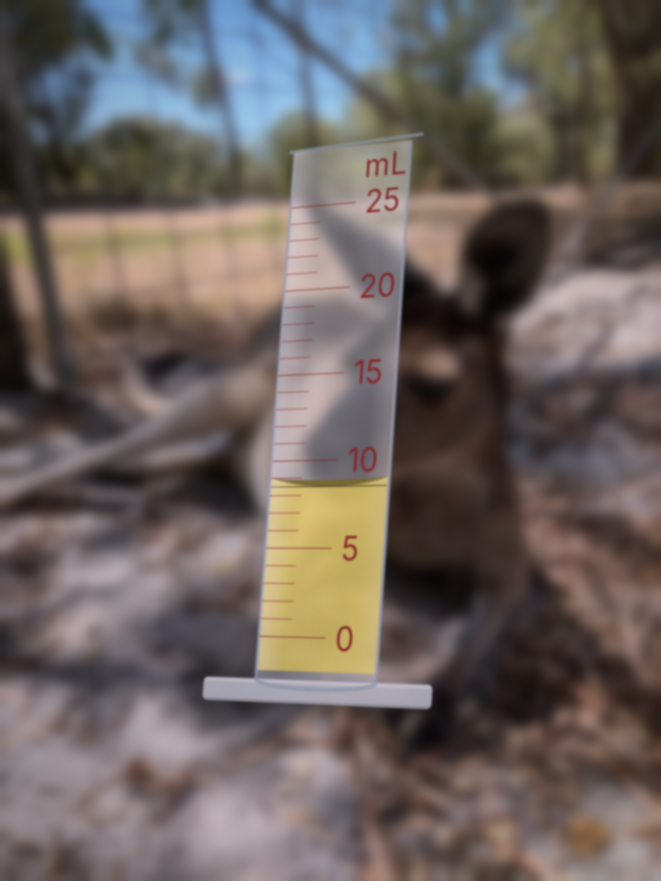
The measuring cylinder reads 8.5 mL
